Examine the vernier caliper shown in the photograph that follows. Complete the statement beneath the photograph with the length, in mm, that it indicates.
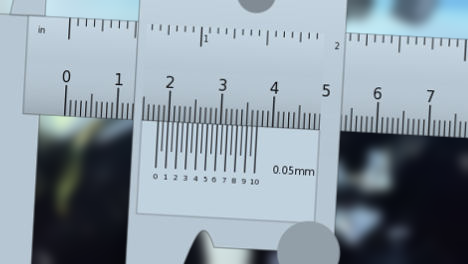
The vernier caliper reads 18.0 mm
